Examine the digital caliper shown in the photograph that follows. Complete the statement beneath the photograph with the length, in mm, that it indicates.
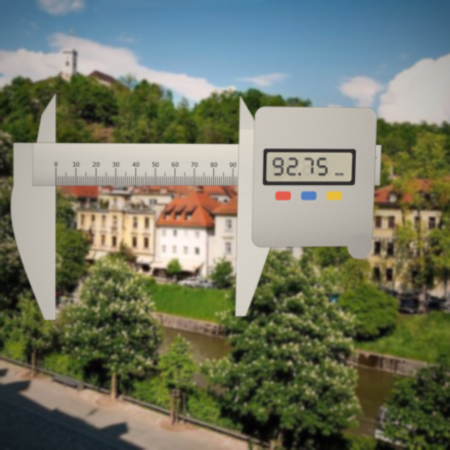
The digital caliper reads 92.75 mm
